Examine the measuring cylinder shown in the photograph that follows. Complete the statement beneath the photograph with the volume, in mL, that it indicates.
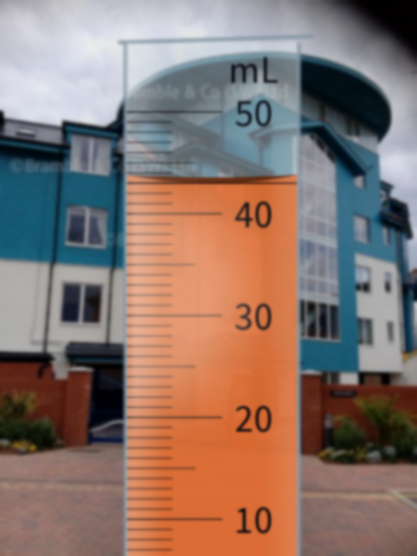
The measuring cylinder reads 43 mL
